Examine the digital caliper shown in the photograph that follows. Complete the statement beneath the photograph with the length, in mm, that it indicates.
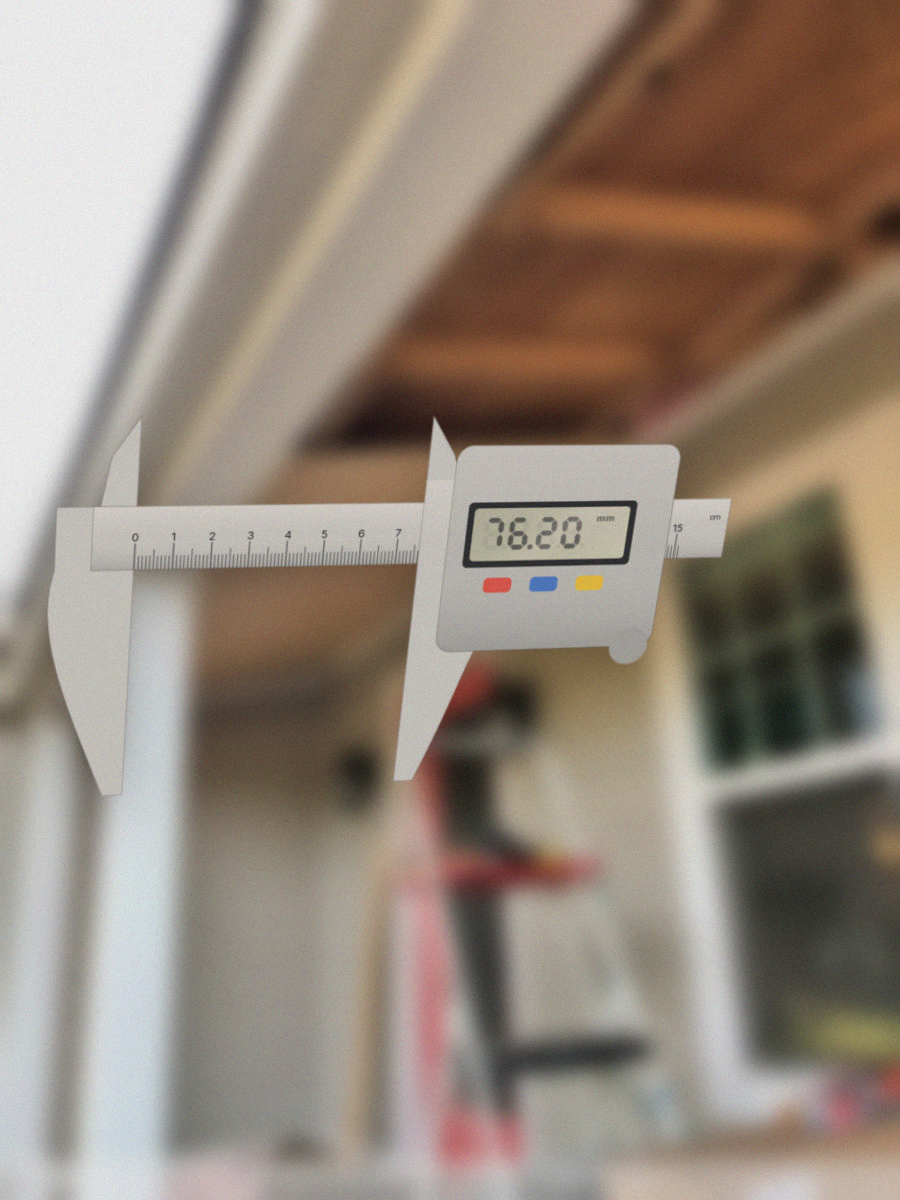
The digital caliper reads 76.20 mm
